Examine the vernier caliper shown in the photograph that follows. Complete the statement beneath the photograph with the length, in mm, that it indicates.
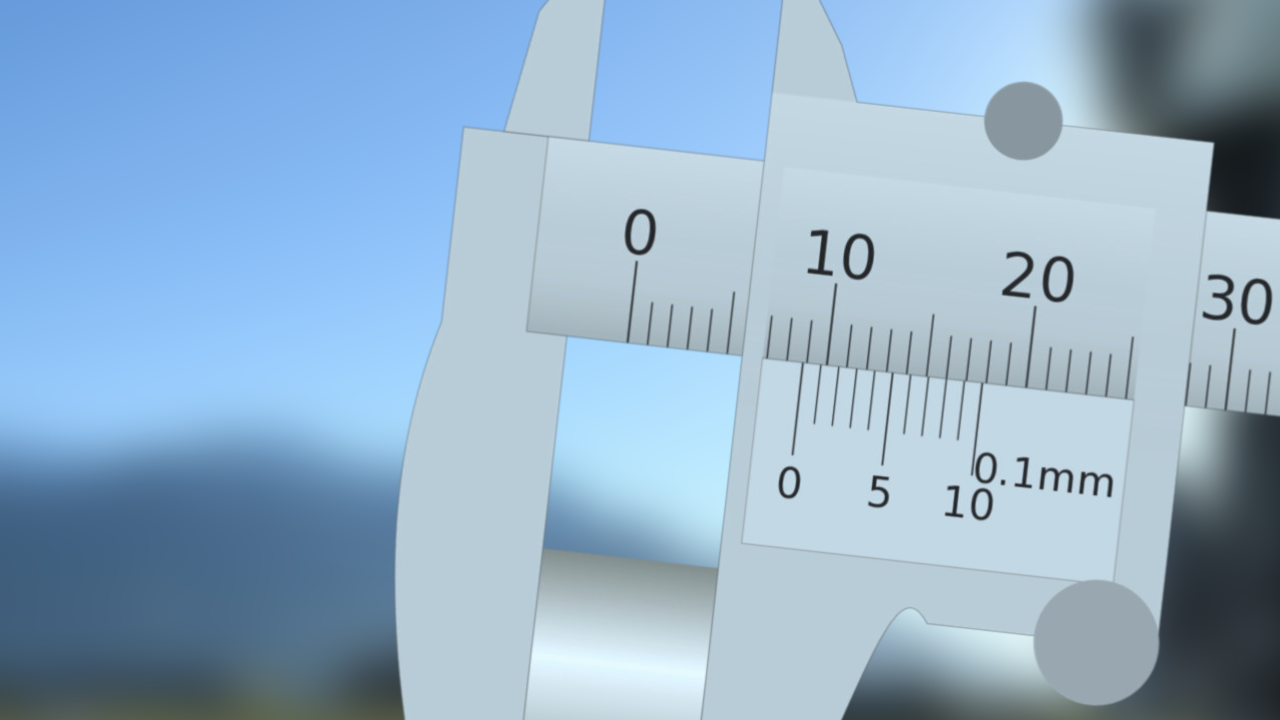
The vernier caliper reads 8.8 mm
